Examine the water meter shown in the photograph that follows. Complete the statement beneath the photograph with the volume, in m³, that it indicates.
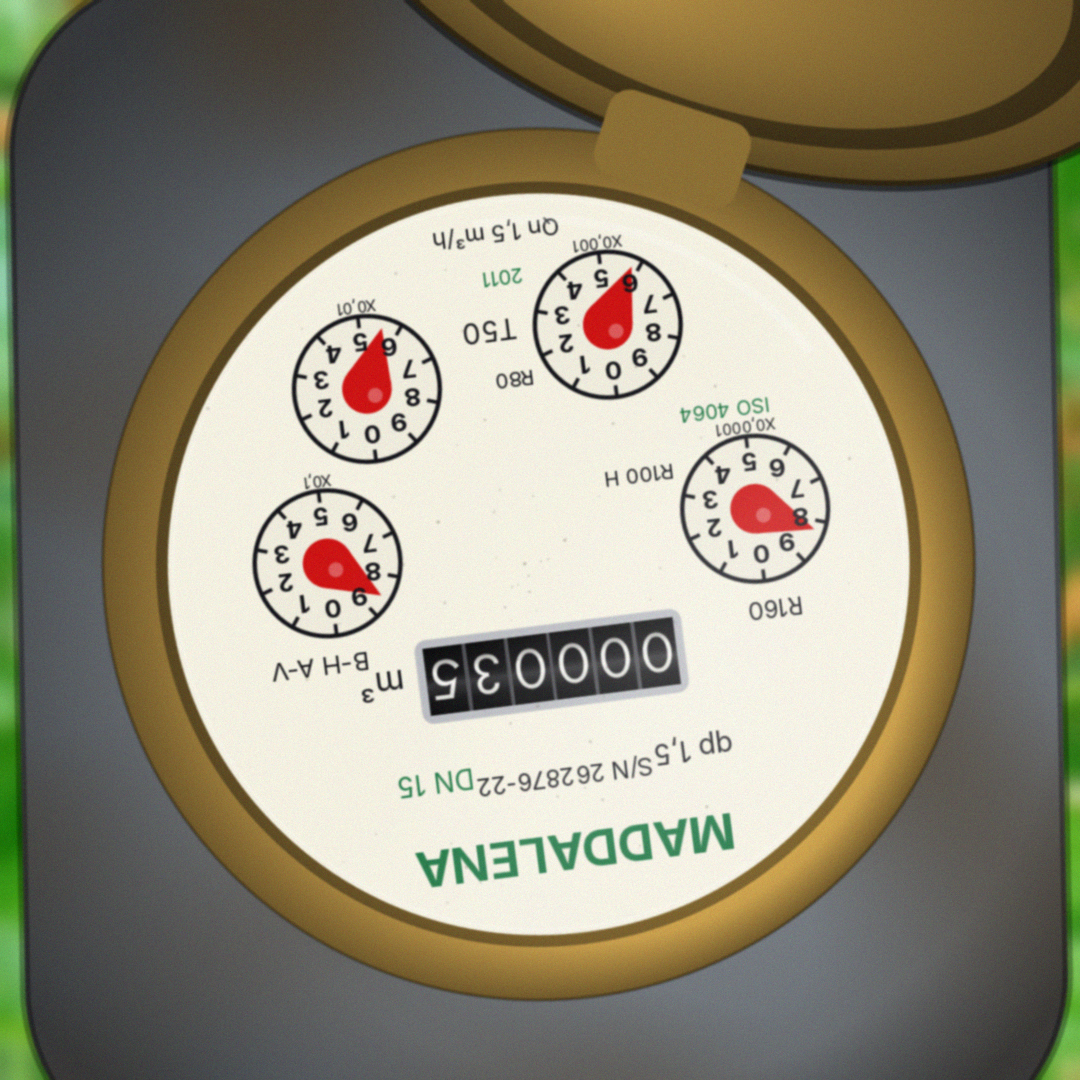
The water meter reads 35.8558 m³
